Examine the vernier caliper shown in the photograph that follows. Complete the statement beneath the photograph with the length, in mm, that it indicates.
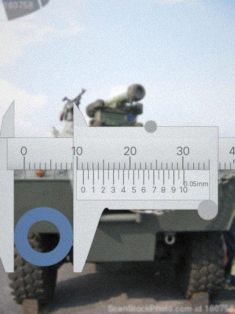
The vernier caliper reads 11.2 mm
